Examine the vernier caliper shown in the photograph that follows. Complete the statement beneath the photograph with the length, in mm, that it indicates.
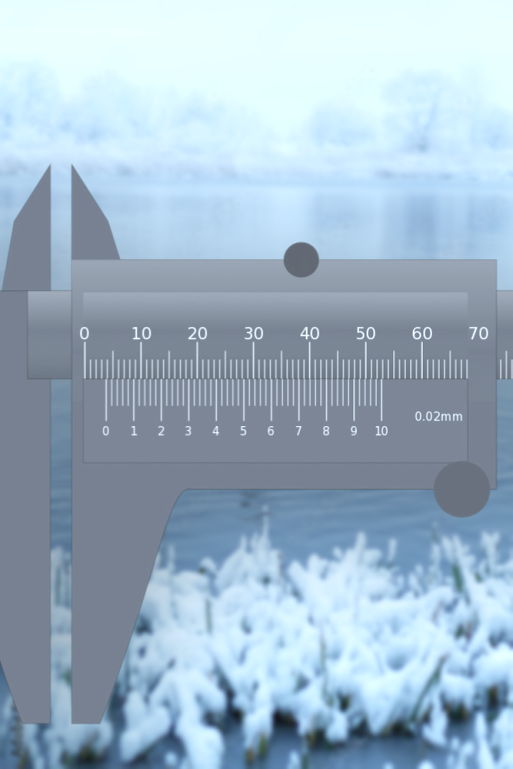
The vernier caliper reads 3.8 mm
